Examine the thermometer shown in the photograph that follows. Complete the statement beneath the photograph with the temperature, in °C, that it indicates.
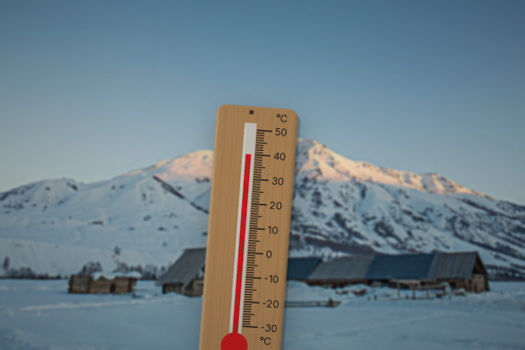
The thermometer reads 40 °C
